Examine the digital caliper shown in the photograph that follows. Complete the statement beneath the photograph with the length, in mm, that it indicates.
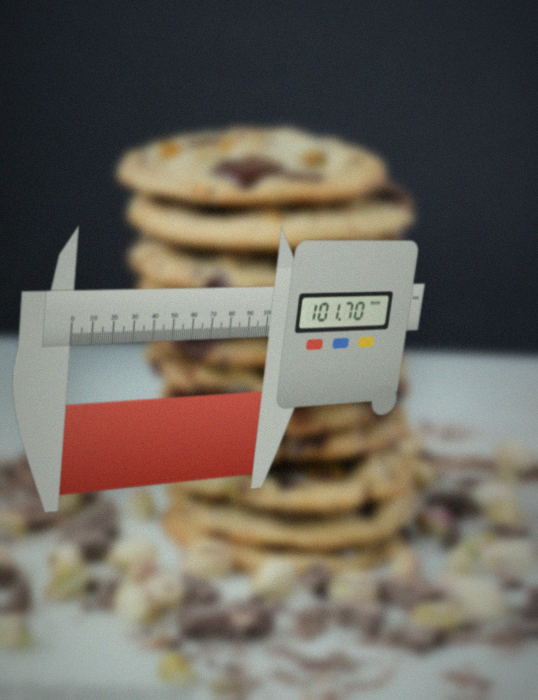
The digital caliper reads 101.70 mm
